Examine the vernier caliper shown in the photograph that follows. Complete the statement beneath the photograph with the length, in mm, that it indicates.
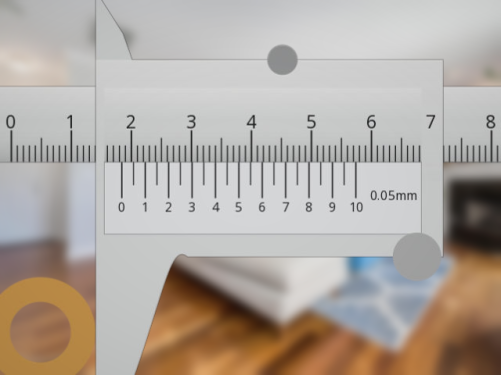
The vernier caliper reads 18.4 mm
